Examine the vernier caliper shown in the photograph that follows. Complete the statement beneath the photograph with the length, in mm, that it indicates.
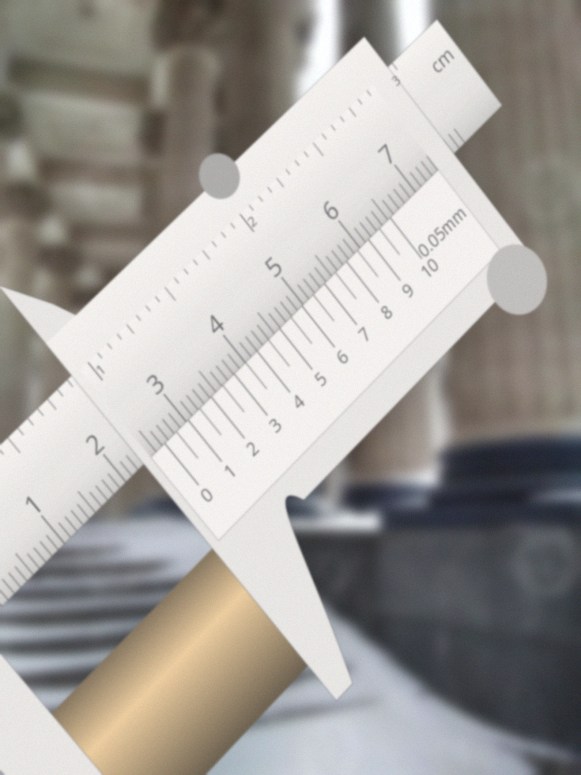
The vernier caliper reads 26.4 mm
